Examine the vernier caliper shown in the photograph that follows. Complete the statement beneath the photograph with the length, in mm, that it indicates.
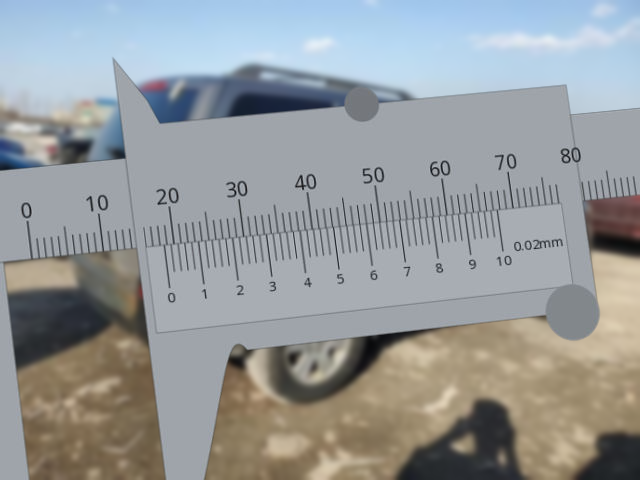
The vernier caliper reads 18.6 mm
